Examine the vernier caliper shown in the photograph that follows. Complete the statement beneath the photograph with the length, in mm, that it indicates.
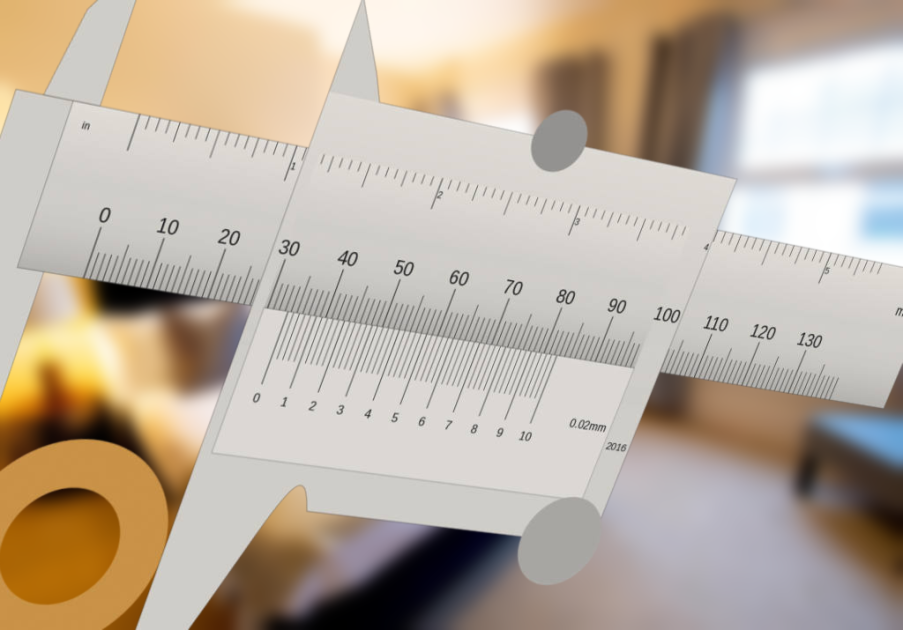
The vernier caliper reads 33.5 mm
